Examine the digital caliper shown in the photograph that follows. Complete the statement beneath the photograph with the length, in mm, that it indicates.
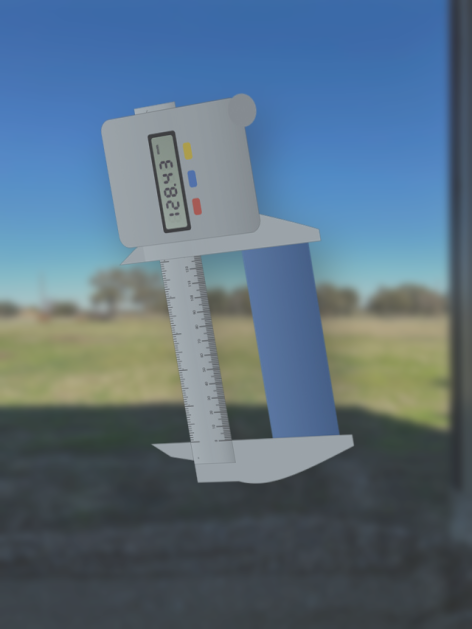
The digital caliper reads 128.43 mm
